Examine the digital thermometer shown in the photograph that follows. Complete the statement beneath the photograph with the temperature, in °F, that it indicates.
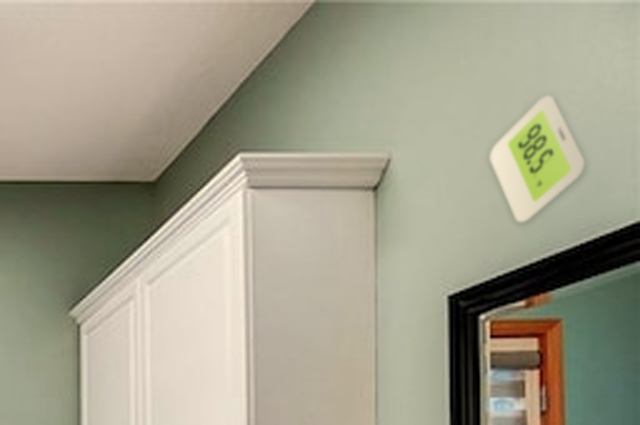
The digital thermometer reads 98.5 °F
